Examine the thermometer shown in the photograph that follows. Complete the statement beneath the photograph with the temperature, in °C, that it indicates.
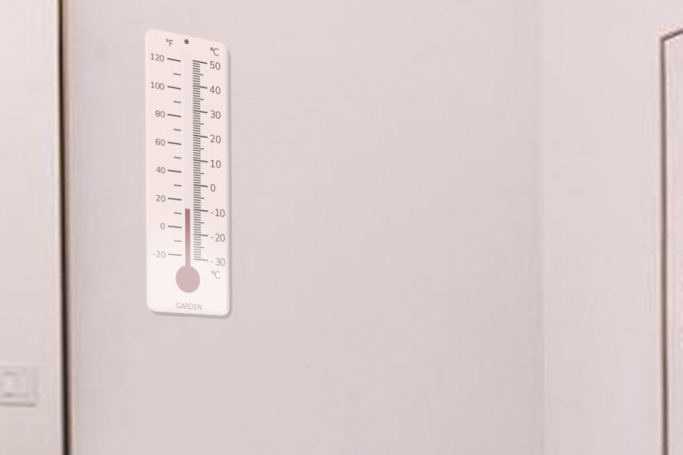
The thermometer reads -10 °C
